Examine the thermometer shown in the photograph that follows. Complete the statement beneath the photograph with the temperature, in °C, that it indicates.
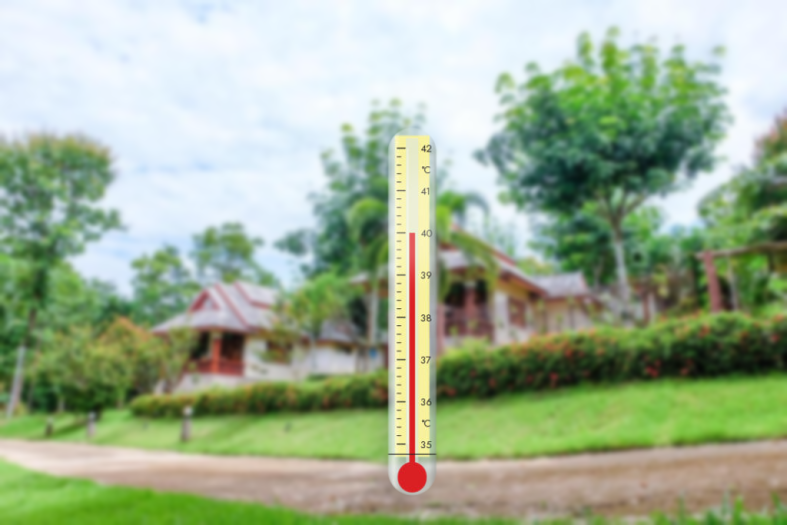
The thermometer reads 40 °C
